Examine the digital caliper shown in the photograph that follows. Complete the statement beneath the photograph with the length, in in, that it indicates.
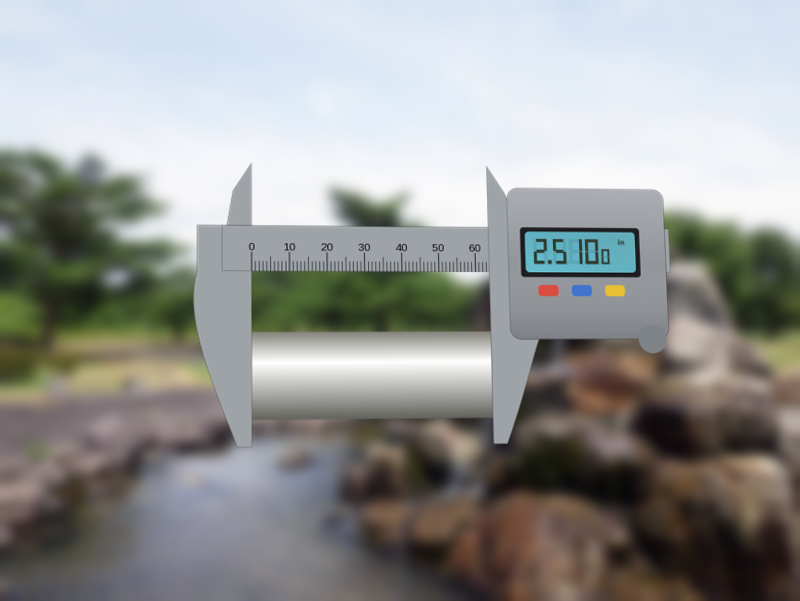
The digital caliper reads 2.5100 in
